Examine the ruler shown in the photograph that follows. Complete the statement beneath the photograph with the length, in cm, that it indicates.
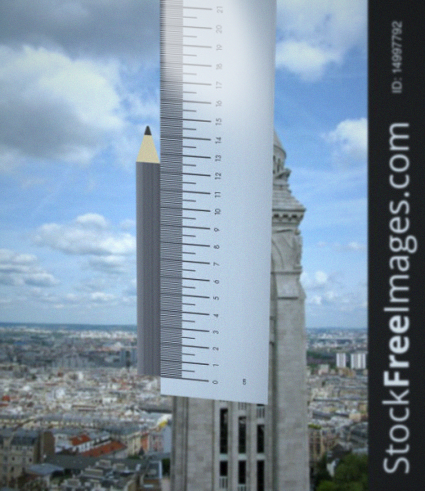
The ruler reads 14.5 cm
